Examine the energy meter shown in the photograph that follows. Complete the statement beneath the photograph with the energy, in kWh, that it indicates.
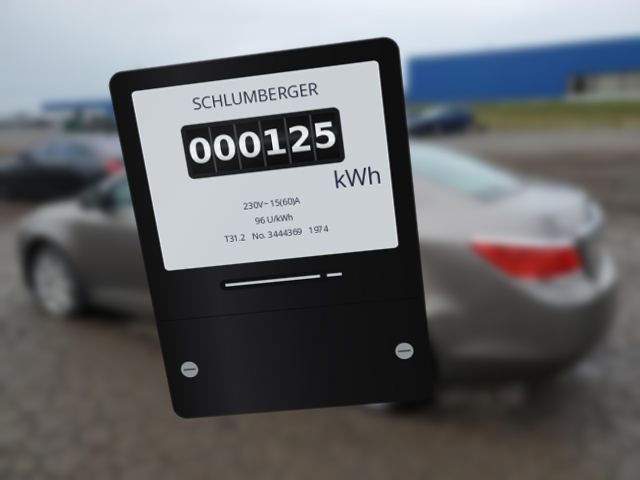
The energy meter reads 125 kWh
